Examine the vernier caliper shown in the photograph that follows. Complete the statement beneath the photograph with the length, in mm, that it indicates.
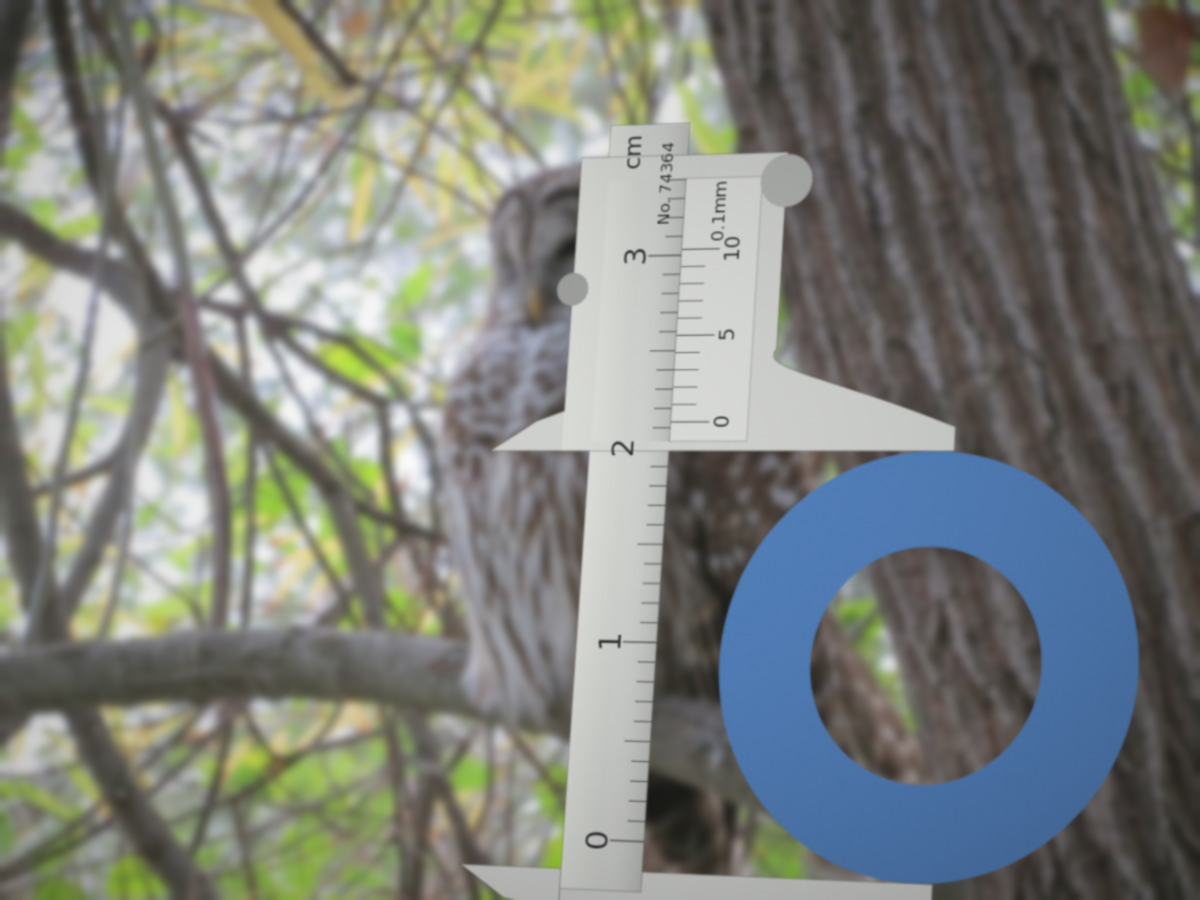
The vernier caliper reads 21.3 mm
